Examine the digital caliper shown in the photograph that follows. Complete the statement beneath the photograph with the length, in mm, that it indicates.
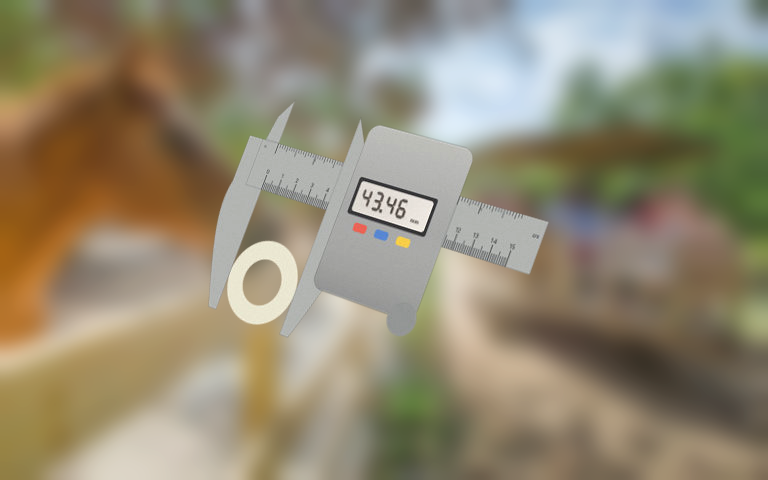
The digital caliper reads 43.46 mm
